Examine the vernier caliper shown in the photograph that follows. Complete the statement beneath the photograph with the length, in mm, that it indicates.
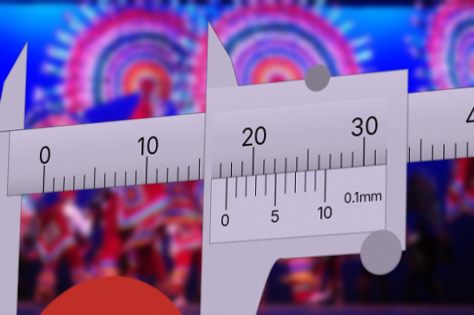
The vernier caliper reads 17.6 mm
